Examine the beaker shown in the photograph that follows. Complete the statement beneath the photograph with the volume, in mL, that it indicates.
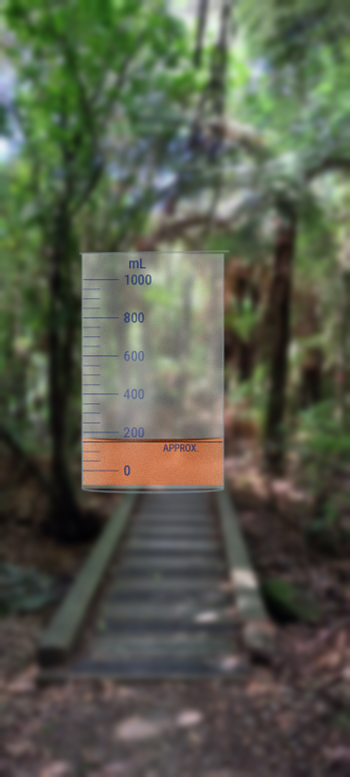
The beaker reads 150 mL
